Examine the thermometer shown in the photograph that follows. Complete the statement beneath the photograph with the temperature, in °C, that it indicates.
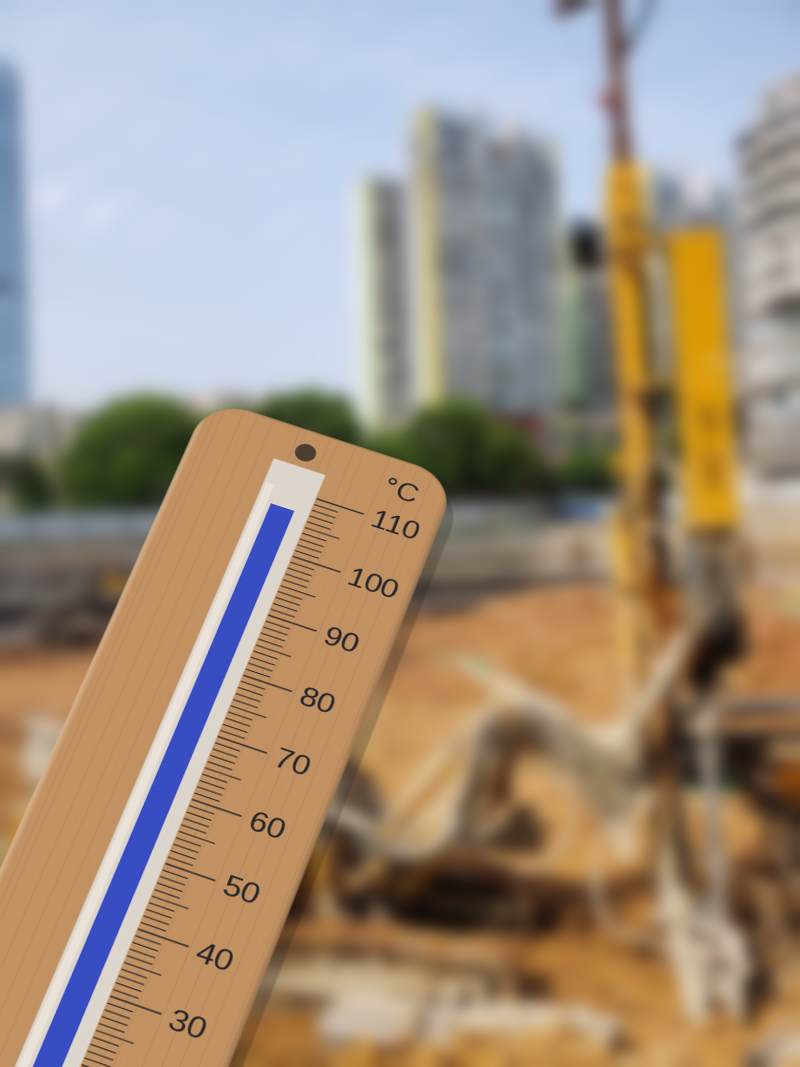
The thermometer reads 107 °C
